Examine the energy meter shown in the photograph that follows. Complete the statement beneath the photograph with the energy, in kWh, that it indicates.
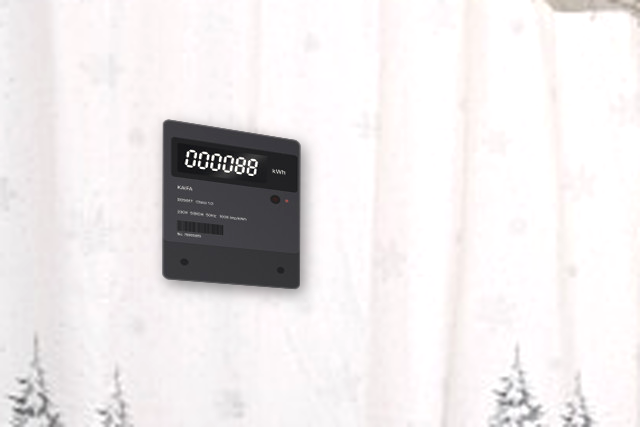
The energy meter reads 88 kWh
